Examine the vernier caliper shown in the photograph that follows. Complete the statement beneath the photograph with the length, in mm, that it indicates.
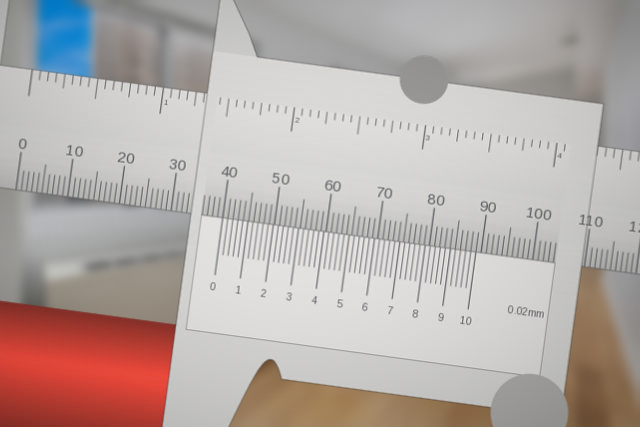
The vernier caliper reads 40.0 mm
